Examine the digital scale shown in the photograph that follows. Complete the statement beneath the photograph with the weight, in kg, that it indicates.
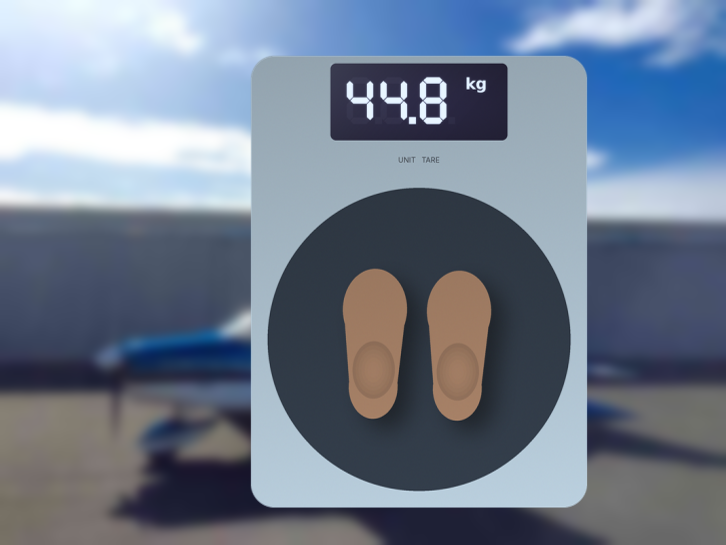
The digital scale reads 44.8 kg
